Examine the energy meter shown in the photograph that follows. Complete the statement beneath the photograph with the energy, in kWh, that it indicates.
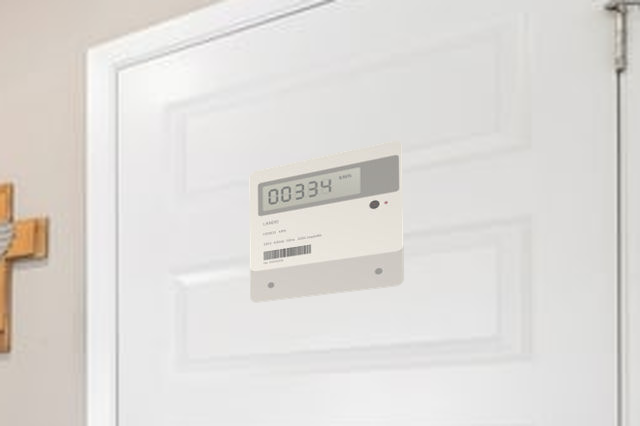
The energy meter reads 334 kWh
